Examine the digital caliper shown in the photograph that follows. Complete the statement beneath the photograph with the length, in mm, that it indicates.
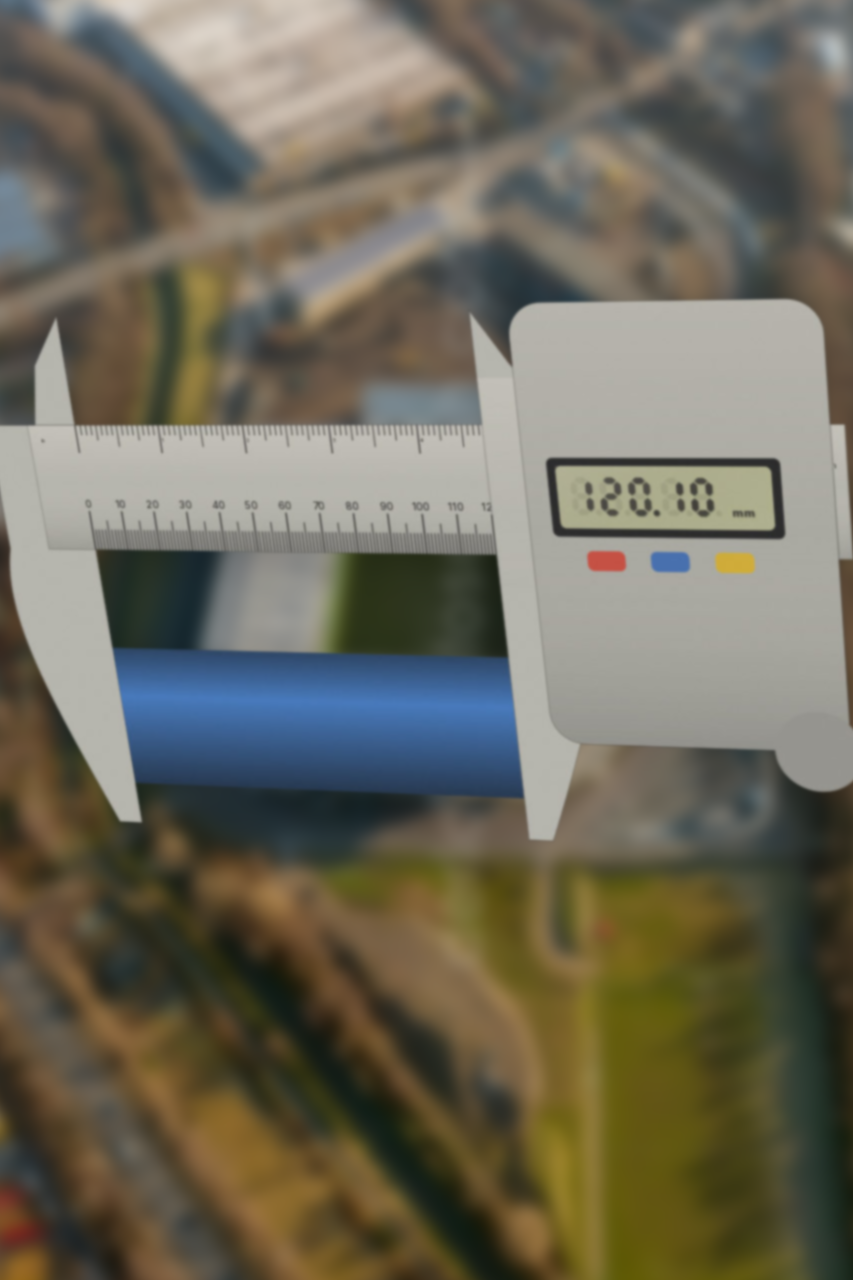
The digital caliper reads 120.10 mm
